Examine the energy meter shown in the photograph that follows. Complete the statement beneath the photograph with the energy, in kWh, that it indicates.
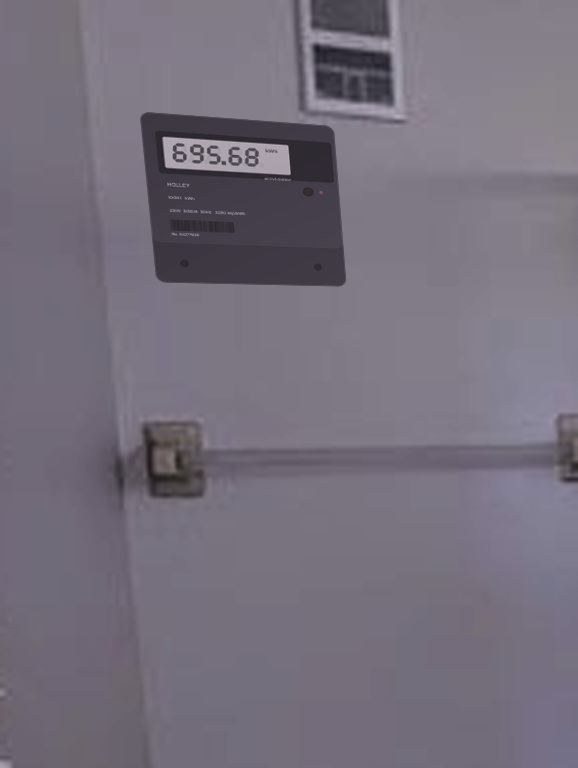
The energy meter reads 695.68 kWh
